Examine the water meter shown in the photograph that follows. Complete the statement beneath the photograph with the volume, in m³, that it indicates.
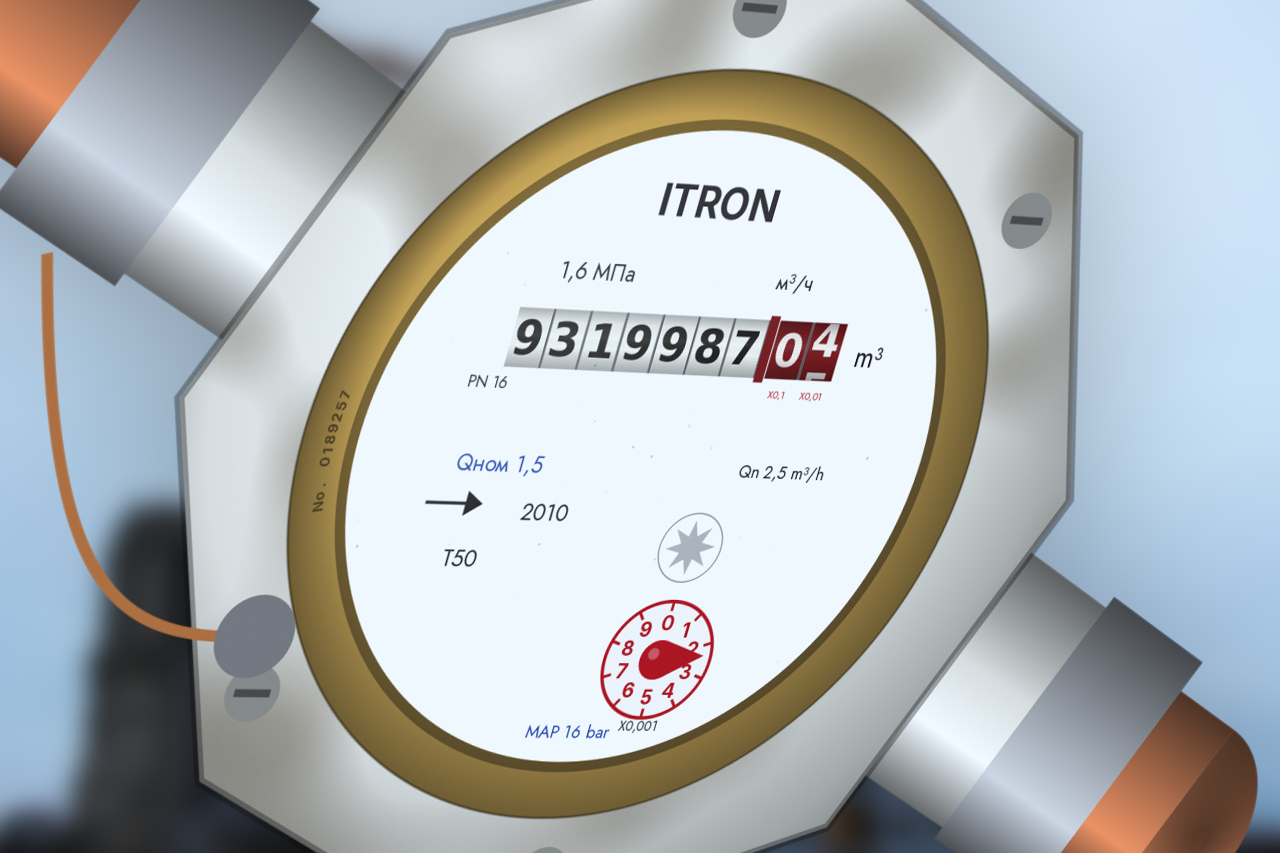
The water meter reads 9319987.042 m³
